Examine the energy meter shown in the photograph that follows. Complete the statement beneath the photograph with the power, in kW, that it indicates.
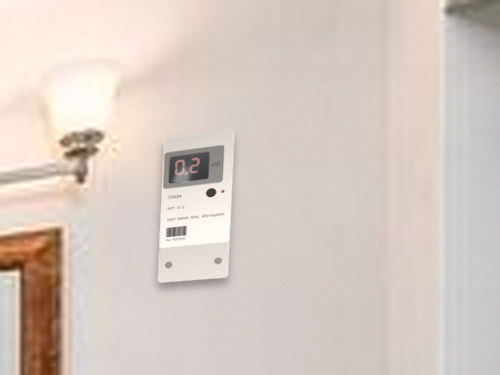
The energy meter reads 0.2 kW
